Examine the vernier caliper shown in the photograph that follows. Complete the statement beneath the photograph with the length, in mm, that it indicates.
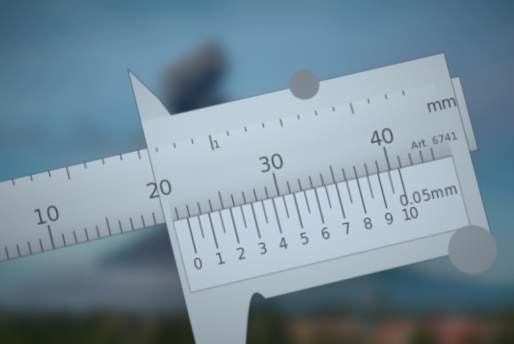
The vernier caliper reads 21.8 mm
